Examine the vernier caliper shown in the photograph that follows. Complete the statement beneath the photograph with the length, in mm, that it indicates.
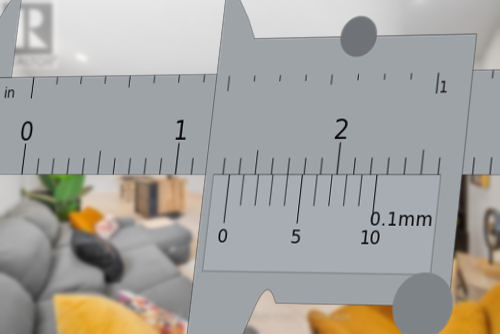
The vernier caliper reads 13.4 mm
